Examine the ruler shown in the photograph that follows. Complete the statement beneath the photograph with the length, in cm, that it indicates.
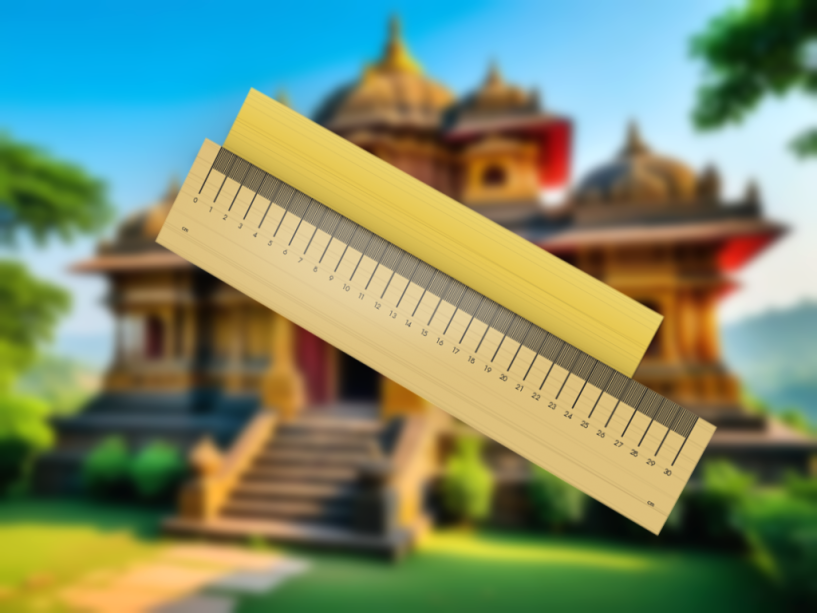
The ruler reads 26 cm
